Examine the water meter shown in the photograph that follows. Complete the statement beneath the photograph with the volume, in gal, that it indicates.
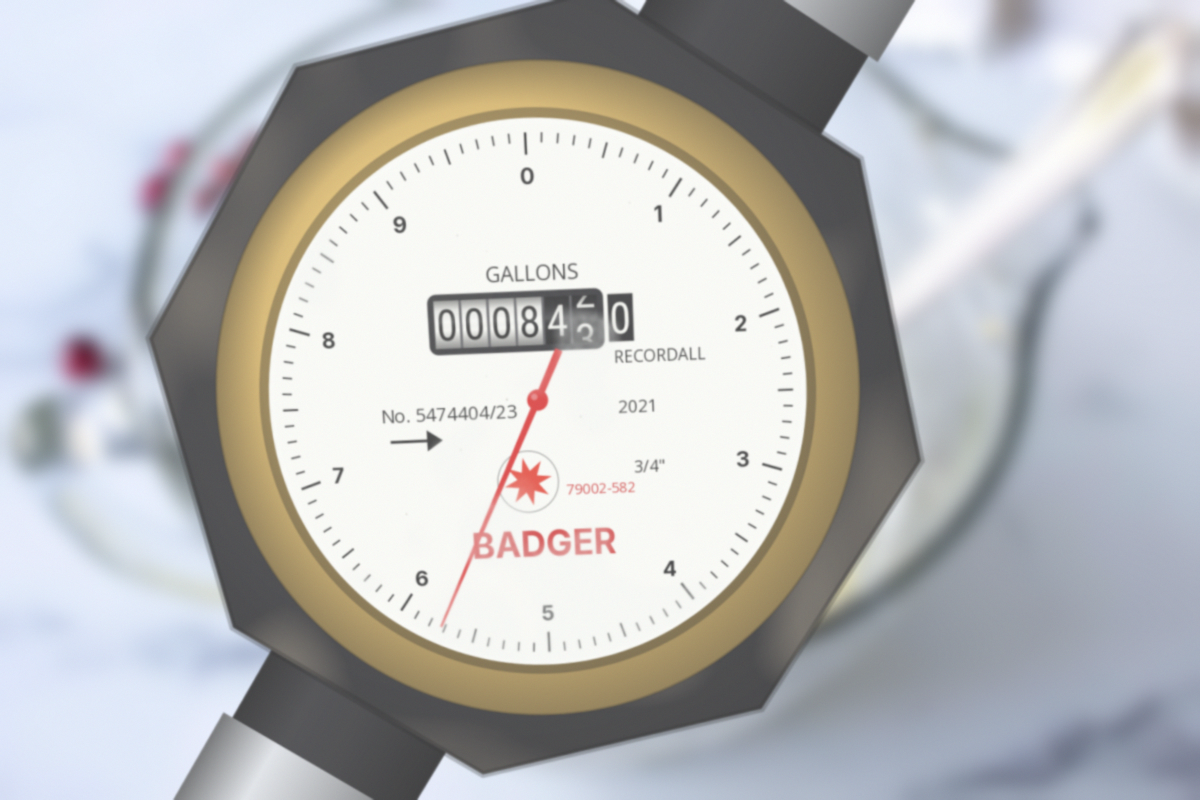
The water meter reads 8425.7 gal
